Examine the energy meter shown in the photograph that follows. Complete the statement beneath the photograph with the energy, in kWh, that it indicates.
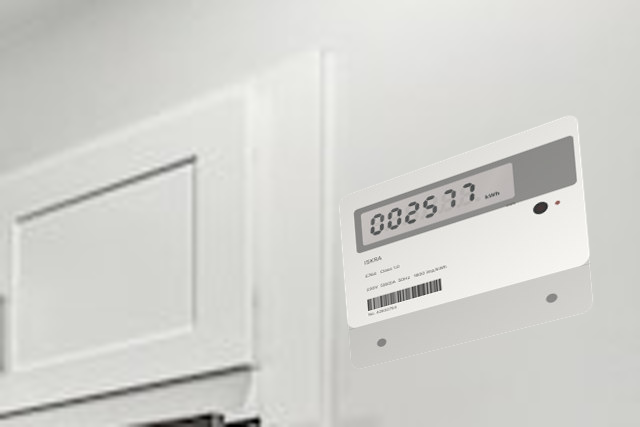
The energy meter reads 2577 kWh
